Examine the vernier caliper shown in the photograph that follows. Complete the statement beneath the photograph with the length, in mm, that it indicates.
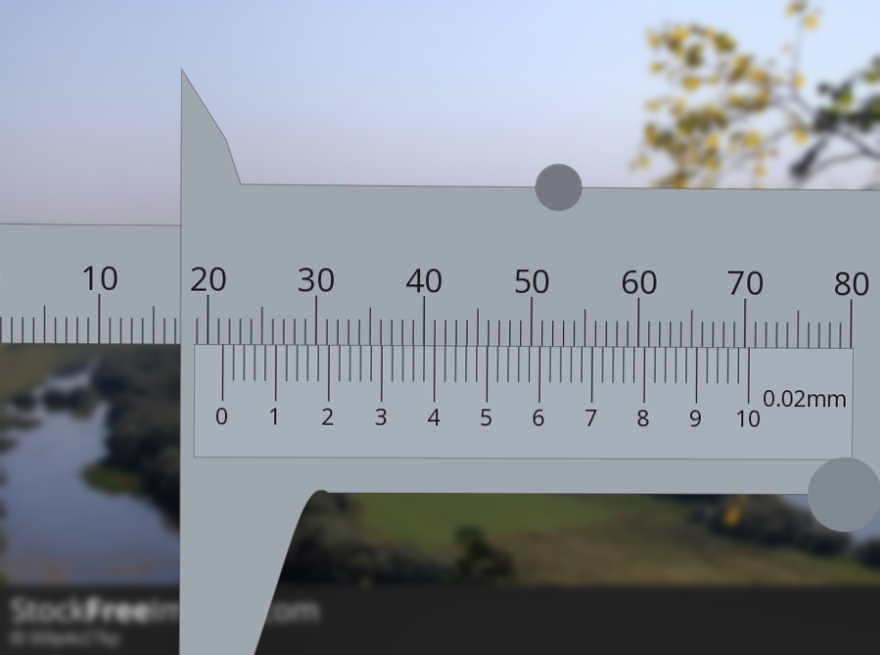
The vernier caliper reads 21.4 mm
